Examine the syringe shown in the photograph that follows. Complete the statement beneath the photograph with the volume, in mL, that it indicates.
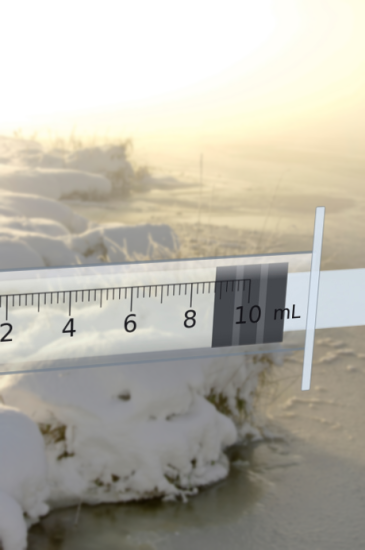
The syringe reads 8.8 mL
